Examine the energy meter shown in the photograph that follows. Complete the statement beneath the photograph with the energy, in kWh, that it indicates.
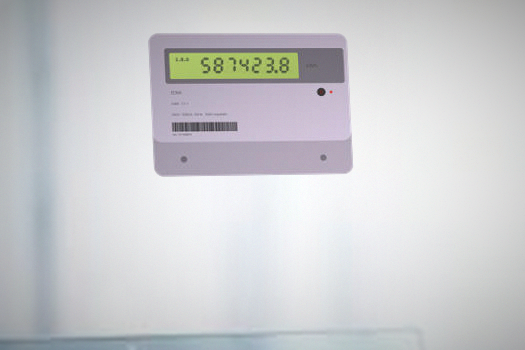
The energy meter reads 587423.8 kWh
